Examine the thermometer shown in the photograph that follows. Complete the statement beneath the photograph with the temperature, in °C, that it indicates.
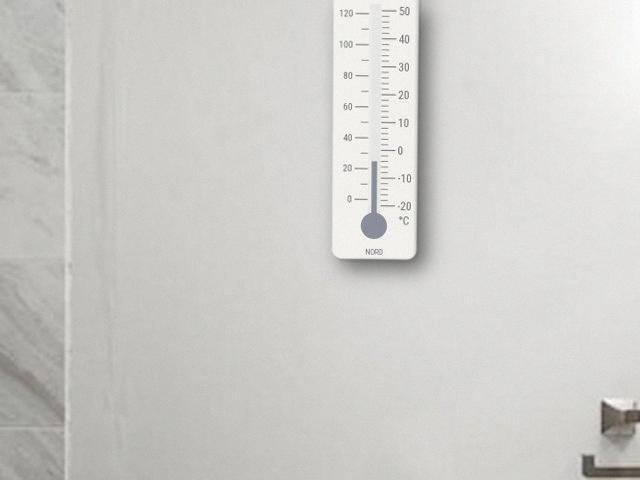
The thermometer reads -4 °C
